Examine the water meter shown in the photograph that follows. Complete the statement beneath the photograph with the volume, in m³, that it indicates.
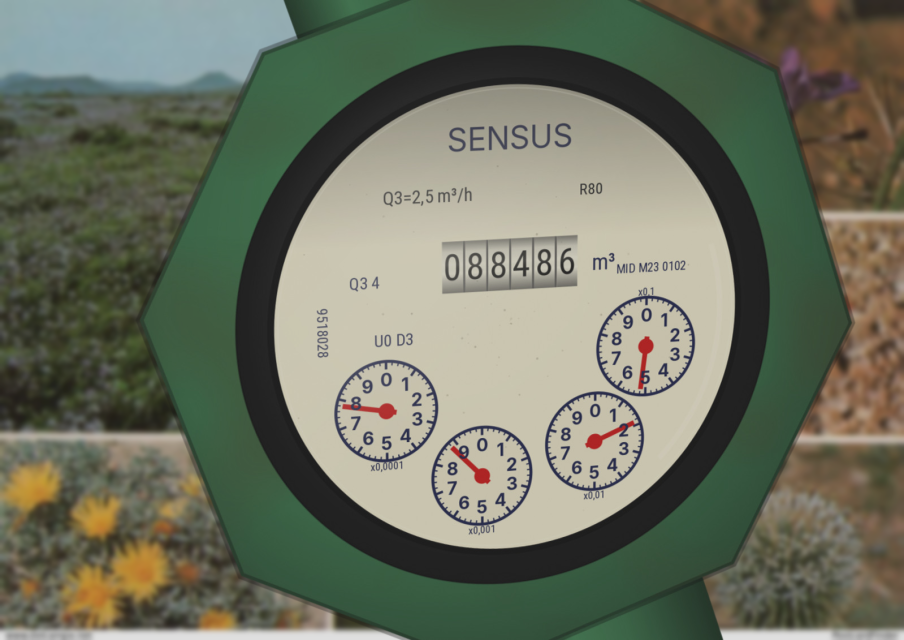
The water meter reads 88486.5187 m³
